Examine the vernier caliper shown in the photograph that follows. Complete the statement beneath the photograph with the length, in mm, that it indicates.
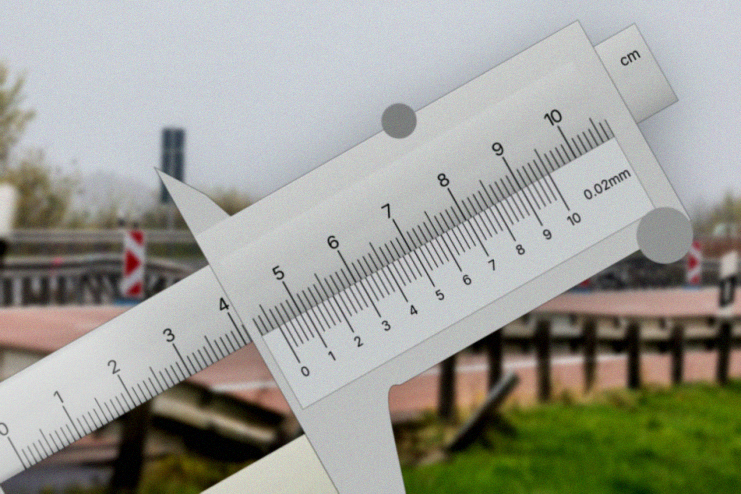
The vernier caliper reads 46.0 mm
